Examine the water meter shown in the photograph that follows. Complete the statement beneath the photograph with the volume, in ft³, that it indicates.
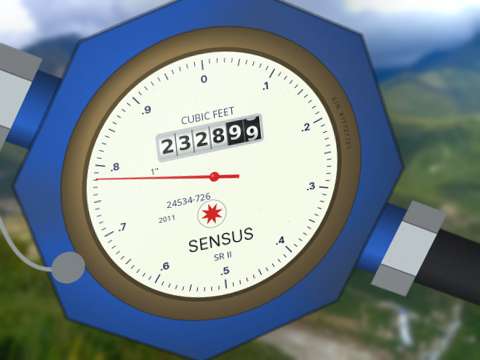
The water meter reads 232898.78 ft³
